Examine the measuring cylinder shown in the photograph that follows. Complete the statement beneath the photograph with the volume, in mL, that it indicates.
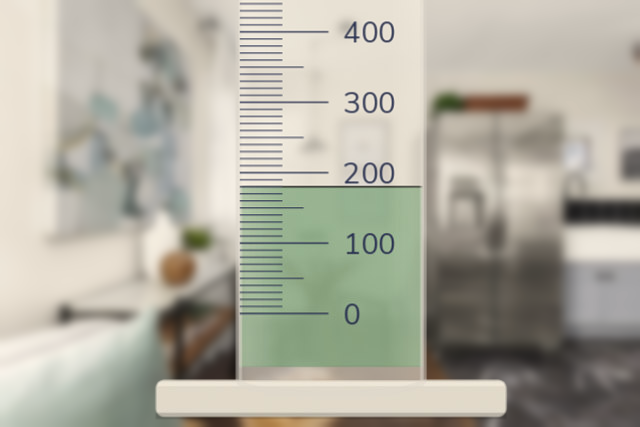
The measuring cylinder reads 180 mL
